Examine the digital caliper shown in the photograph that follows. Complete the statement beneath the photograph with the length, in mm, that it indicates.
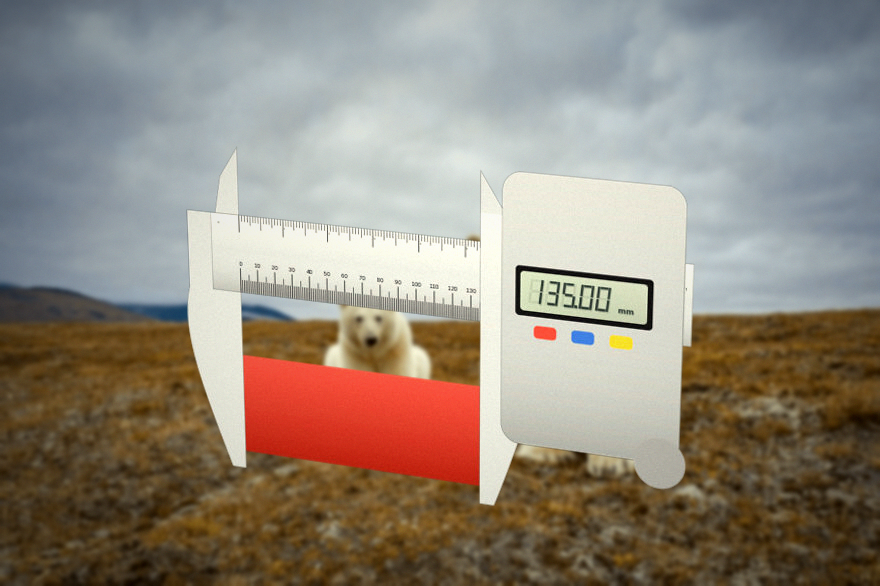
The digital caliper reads 135.00 mm
